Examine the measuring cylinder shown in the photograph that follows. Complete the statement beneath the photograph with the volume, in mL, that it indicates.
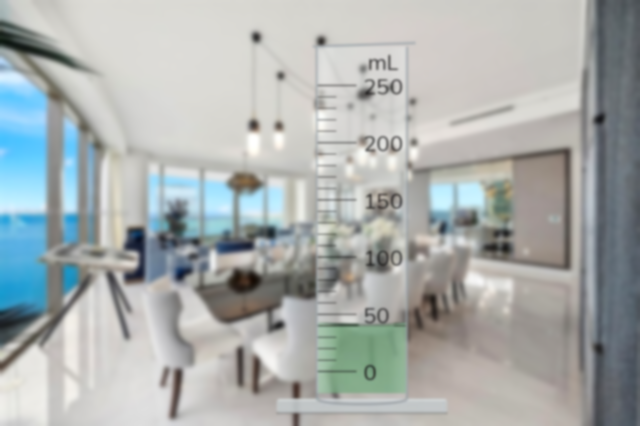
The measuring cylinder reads 40 mL
